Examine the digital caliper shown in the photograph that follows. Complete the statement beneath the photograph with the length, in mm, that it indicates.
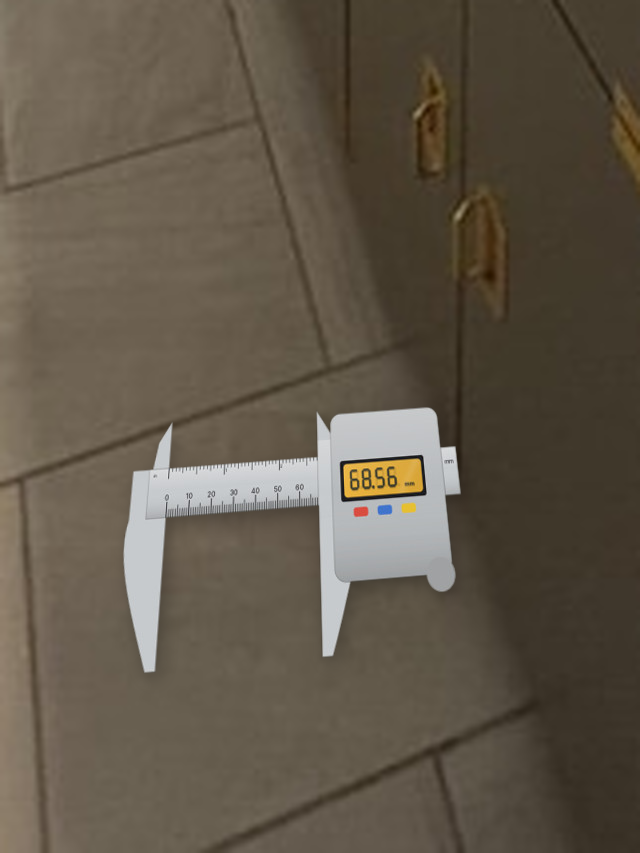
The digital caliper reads 68.56 mm
